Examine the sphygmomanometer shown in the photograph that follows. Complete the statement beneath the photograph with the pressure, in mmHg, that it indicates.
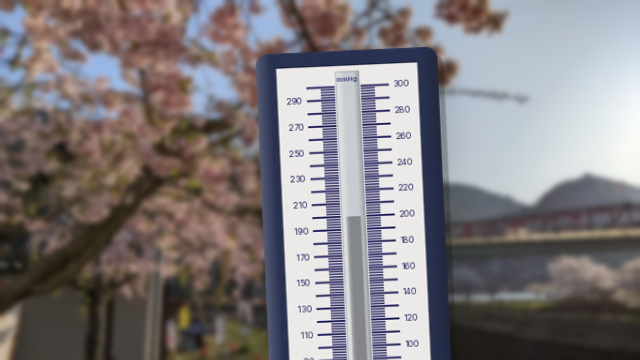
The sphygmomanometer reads 200 mmHg
